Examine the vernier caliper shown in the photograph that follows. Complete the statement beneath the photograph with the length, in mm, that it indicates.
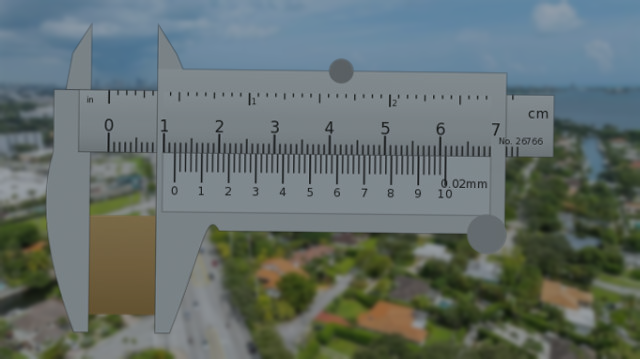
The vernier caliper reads 12.0 mm
